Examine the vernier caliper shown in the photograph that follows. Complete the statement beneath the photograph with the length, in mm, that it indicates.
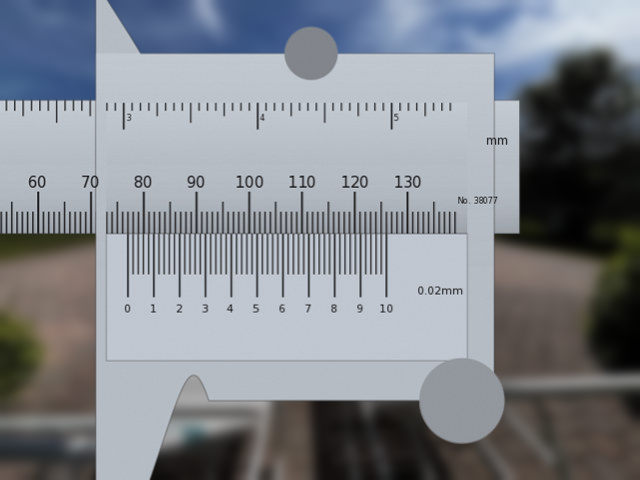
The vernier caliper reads 77.0 mm
